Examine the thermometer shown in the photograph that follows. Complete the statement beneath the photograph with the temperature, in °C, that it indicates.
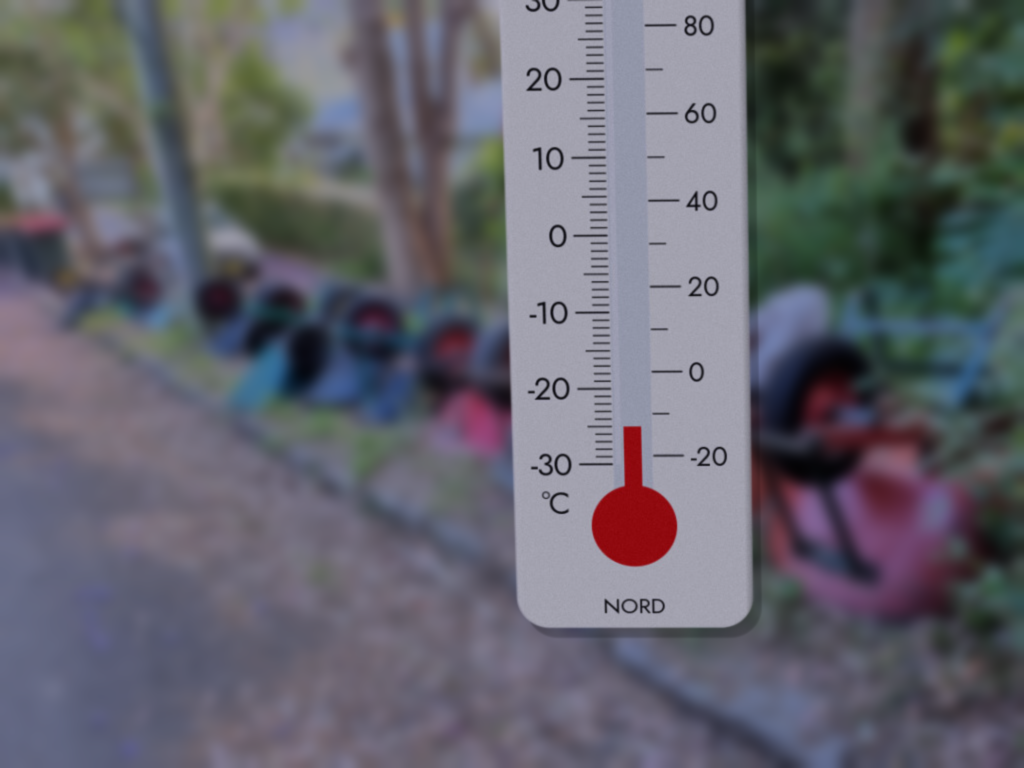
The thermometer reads -25 °C
